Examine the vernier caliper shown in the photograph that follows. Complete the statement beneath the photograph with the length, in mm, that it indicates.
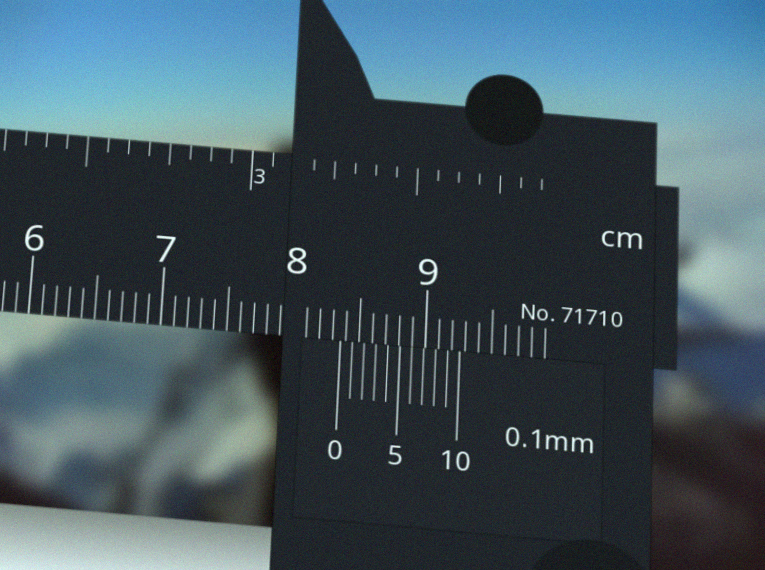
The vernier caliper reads 83.6 mm
